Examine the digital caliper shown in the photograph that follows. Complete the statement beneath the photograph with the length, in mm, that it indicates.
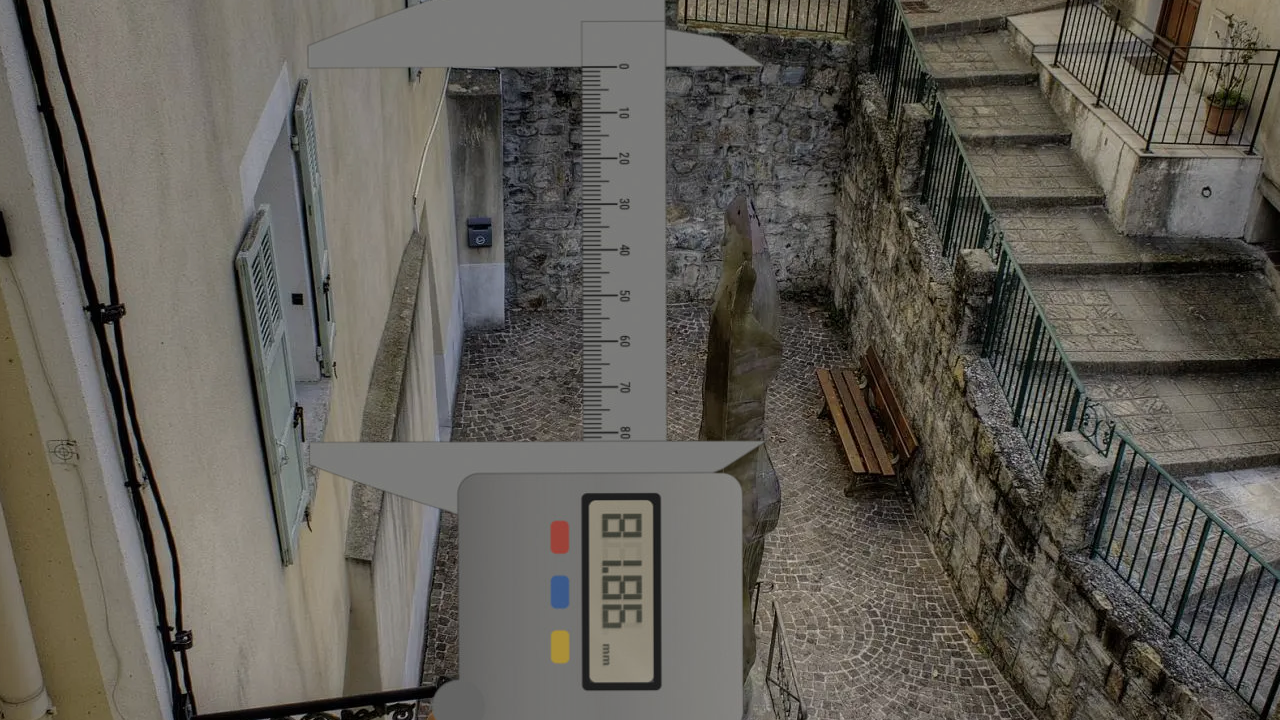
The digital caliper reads 81.86 mm
